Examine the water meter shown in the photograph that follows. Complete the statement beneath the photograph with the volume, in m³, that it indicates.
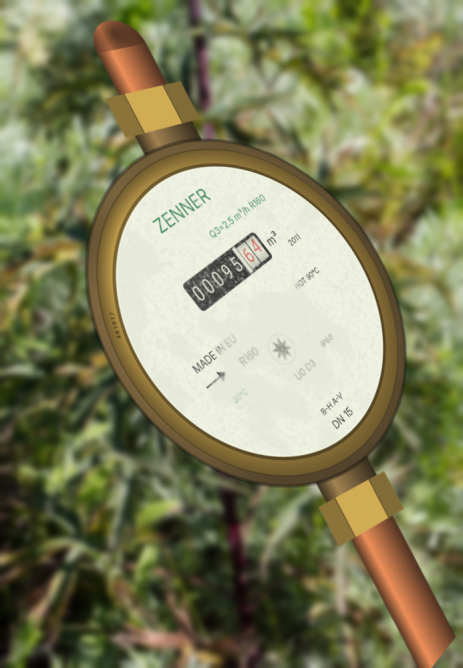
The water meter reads 95.64 m³
